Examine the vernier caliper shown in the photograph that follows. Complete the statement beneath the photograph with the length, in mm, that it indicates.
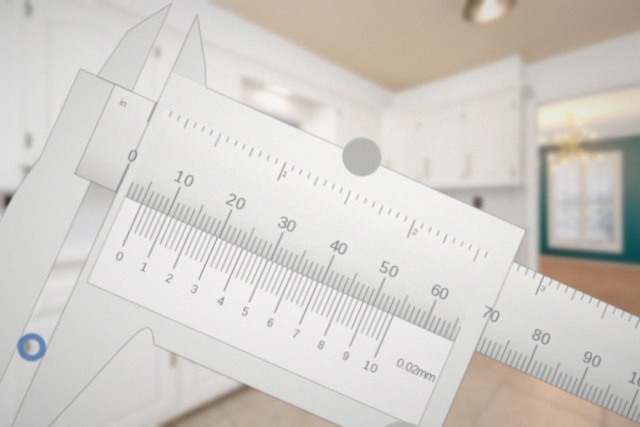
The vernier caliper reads 5.0 mm
